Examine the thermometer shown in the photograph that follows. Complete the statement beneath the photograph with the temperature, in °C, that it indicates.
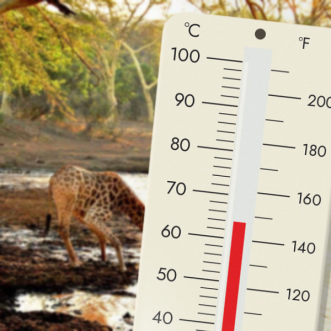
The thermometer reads 64 °C
